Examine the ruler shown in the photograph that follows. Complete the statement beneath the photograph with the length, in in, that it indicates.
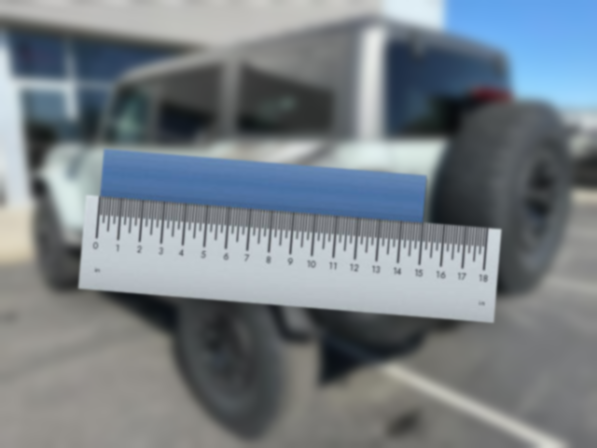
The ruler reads 15 in
